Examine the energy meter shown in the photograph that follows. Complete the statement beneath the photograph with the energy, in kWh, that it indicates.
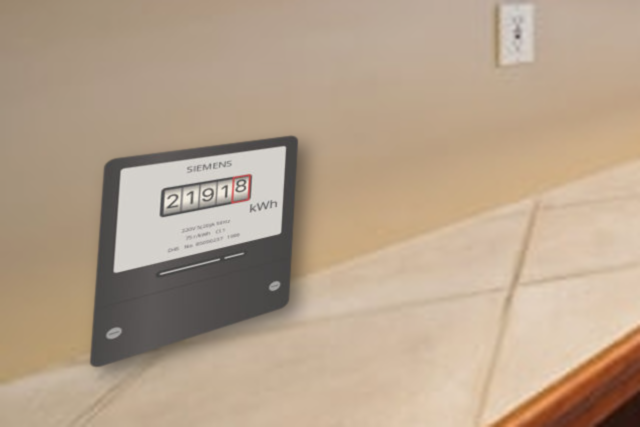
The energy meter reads 2191.8 kWh
